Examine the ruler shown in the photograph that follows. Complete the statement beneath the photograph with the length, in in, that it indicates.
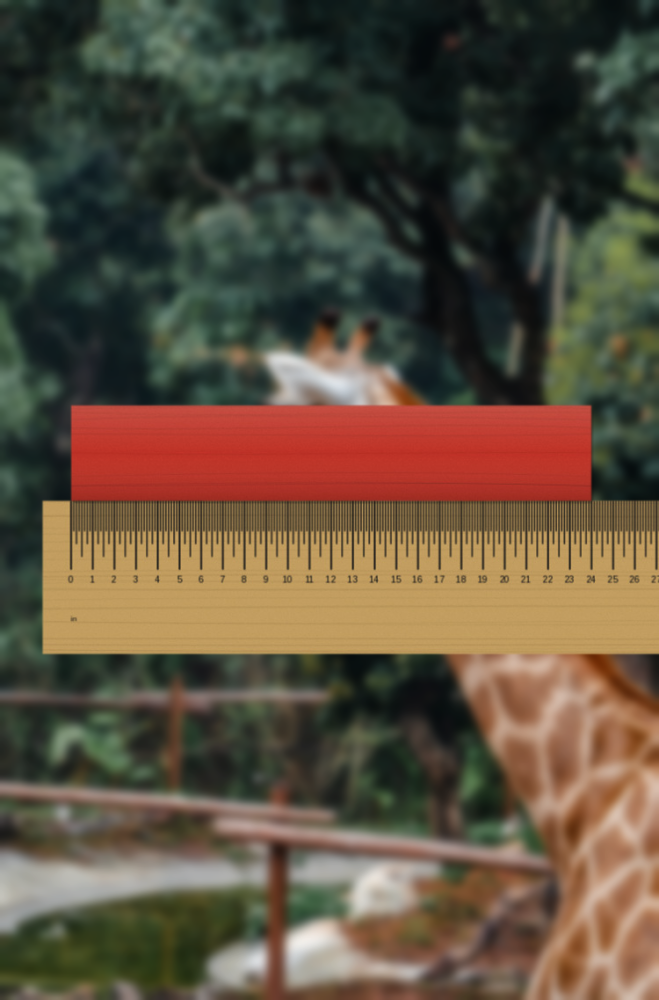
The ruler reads 24 in
